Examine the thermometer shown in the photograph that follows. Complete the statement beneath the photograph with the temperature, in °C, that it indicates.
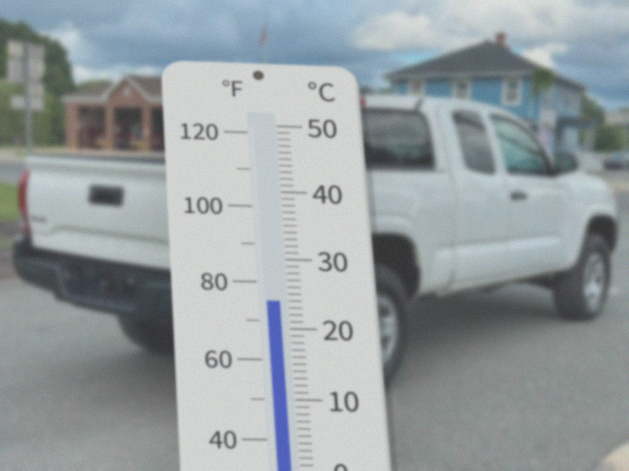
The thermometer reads 24 °C
